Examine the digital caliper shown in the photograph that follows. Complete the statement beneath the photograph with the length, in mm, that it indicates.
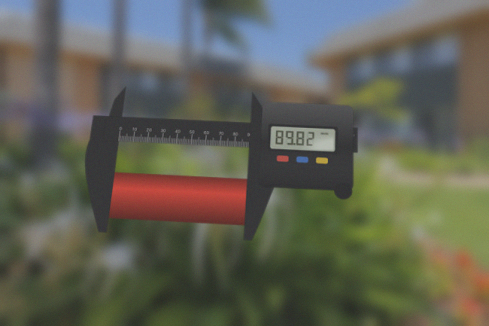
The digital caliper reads 89.82 mm
